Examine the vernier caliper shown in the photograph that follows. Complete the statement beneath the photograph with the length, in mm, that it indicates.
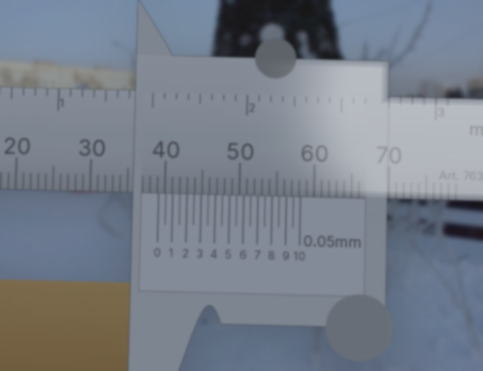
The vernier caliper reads 39.2 mm
